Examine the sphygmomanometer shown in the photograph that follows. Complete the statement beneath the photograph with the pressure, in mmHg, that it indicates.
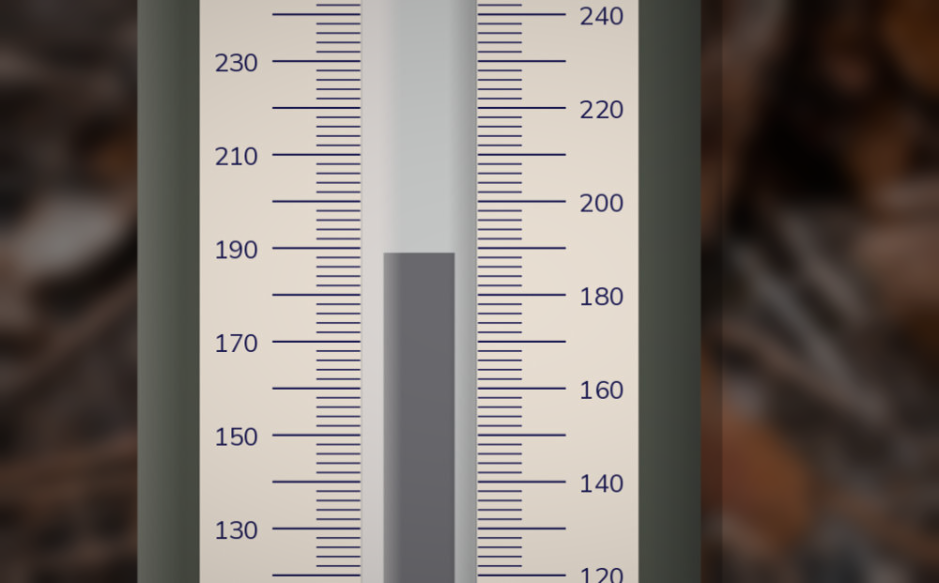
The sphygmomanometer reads 189 mmHg
